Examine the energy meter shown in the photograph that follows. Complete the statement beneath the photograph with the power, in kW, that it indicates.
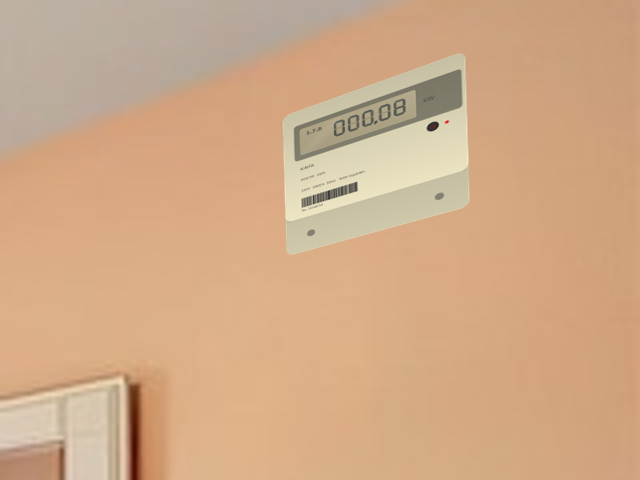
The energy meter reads 0.08 kW
